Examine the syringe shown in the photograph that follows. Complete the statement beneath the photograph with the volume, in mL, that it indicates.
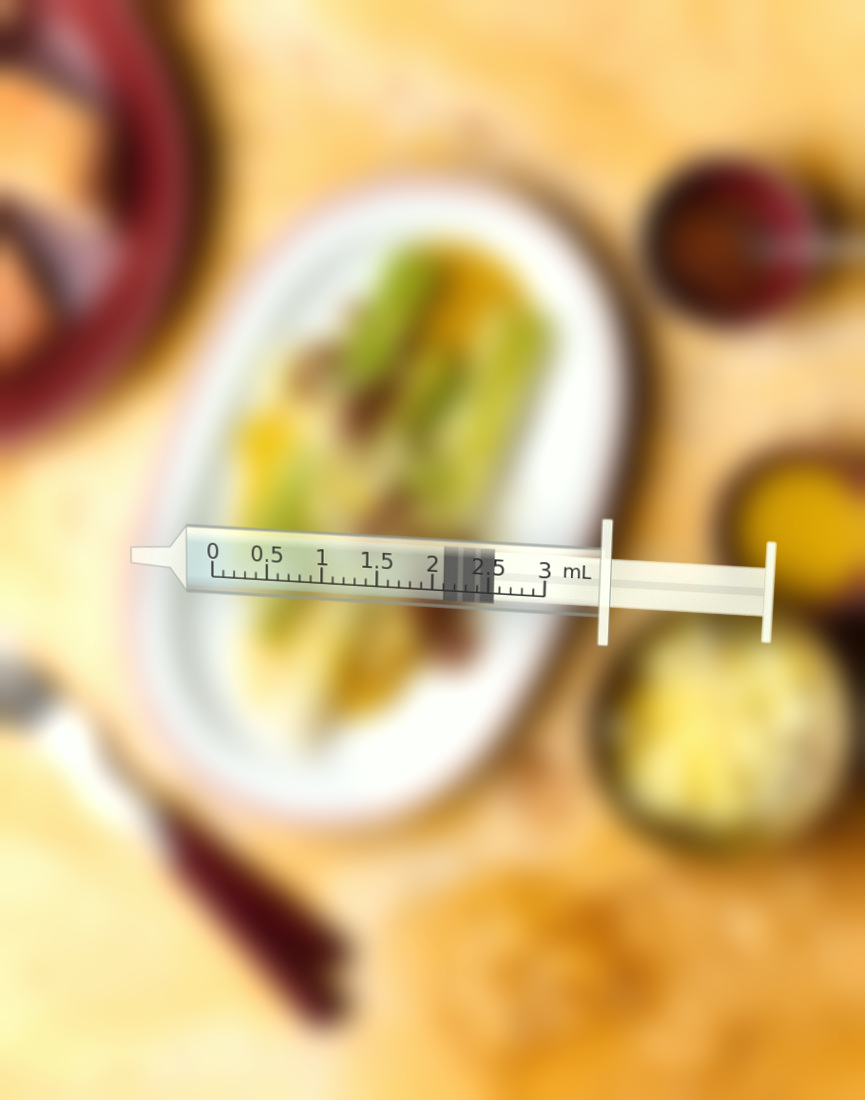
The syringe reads 2.1 mL
